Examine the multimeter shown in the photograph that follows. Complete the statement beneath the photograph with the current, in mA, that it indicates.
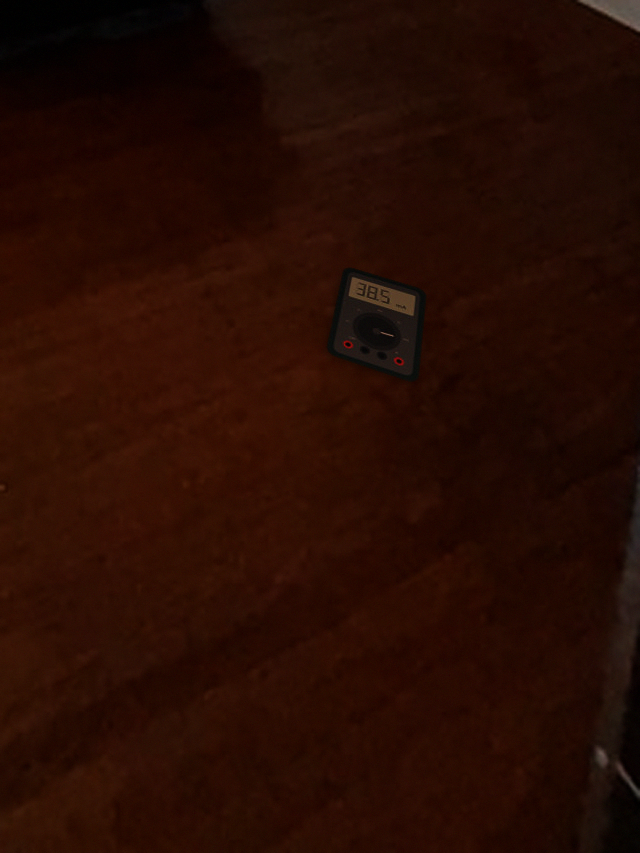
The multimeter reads 38.5 mA
